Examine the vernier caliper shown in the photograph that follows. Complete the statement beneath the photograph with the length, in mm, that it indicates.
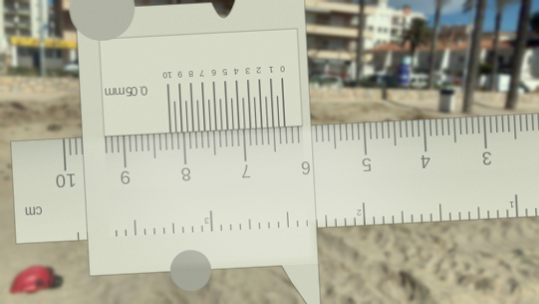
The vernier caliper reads 63.2 mm
